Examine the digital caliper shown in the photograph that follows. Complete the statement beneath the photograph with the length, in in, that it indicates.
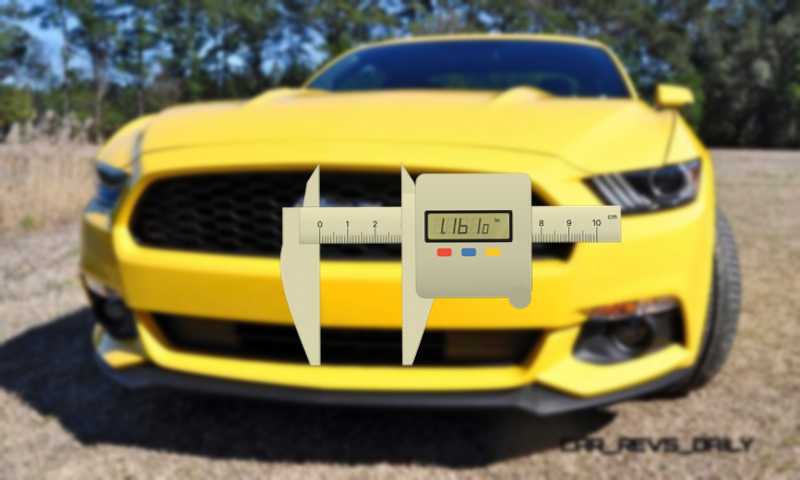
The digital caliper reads 1.1610 in
